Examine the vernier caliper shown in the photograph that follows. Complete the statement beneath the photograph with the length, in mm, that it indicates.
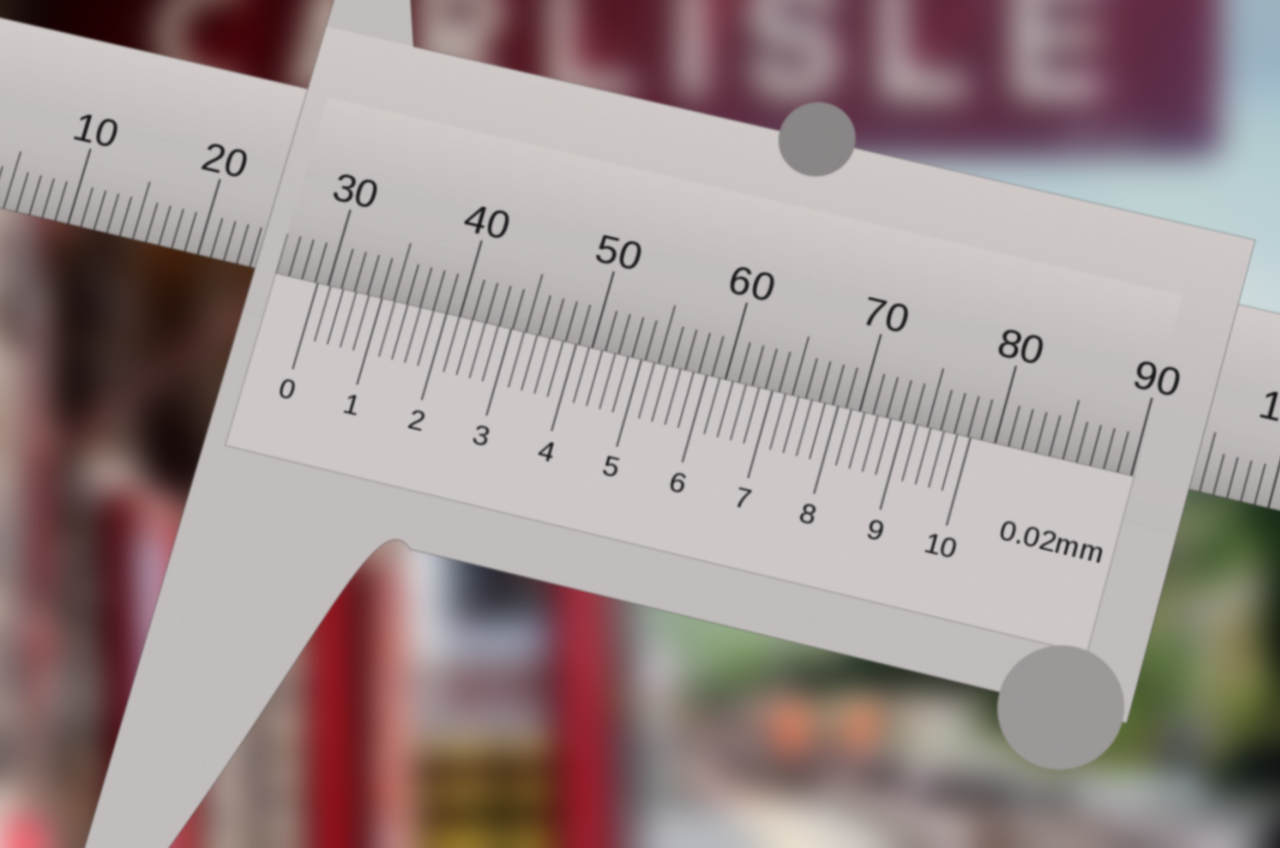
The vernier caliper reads 29.2 mm
